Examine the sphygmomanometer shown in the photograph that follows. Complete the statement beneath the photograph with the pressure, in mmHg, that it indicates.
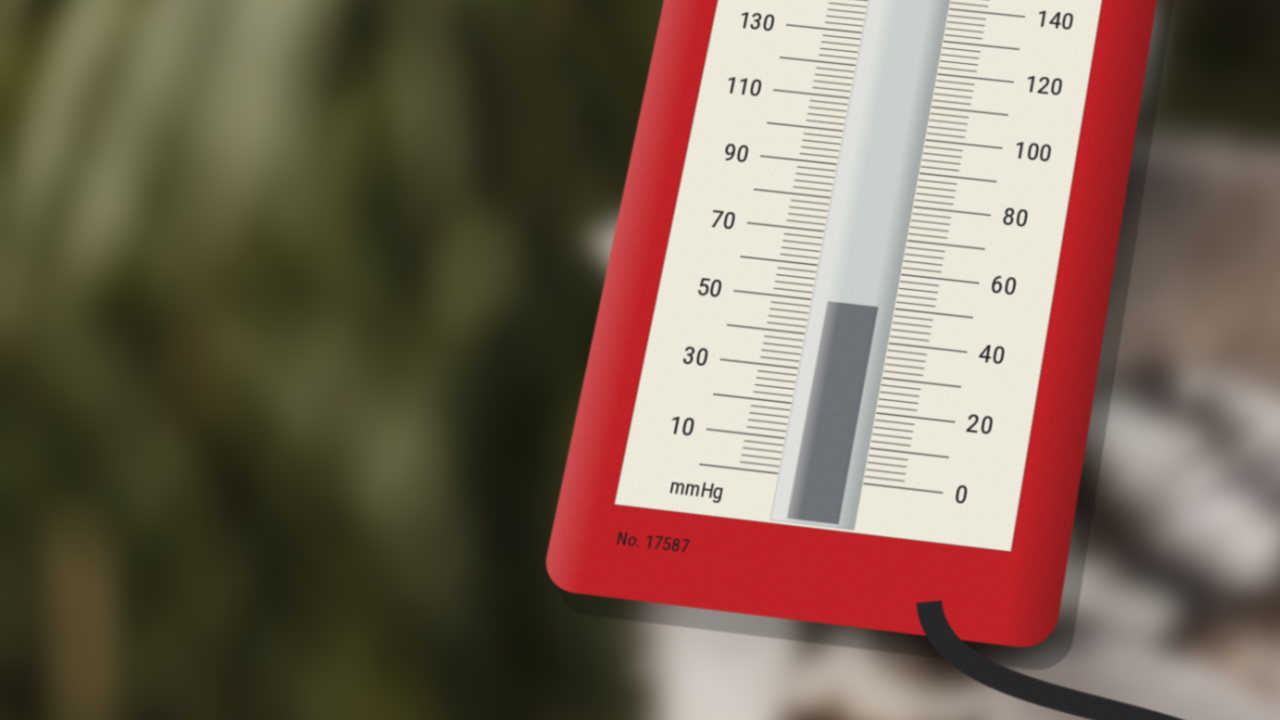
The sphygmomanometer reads 50 mmHg
